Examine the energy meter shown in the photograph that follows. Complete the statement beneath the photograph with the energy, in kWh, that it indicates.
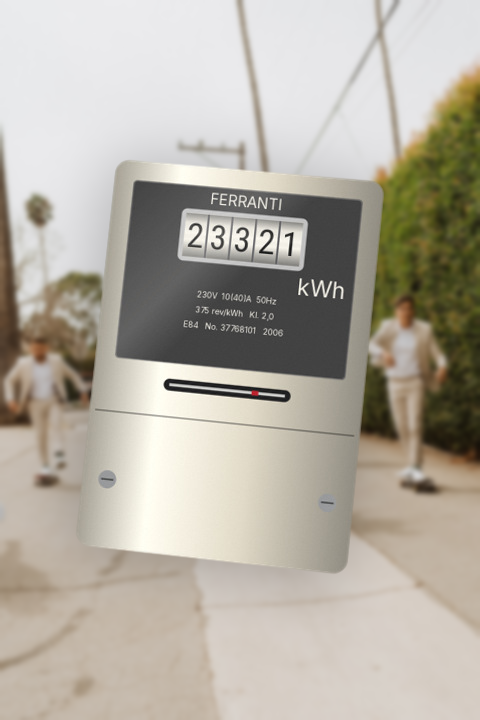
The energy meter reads 23321 kWh
